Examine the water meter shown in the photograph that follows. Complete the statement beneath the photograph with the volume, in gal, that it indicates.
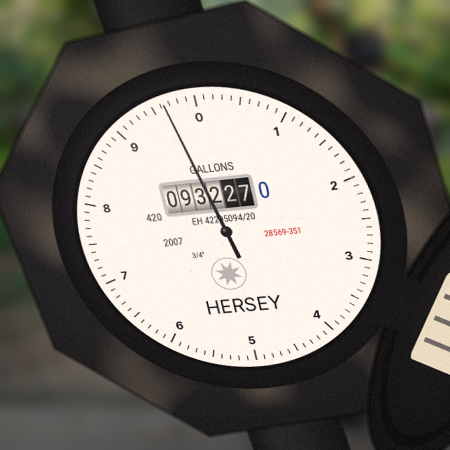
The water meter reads 932269.6 gal
